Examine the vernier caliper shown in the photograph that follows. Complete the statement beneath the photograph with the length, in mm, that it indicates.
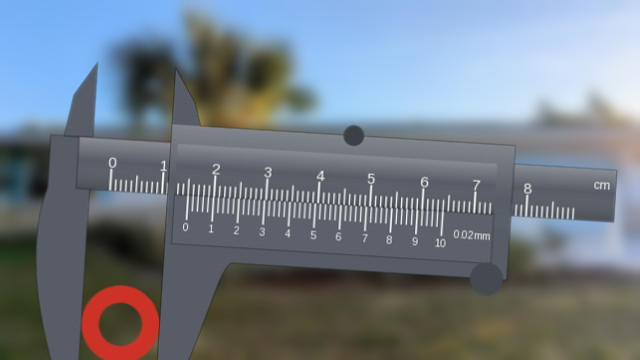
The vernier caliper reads 15.0 mm
